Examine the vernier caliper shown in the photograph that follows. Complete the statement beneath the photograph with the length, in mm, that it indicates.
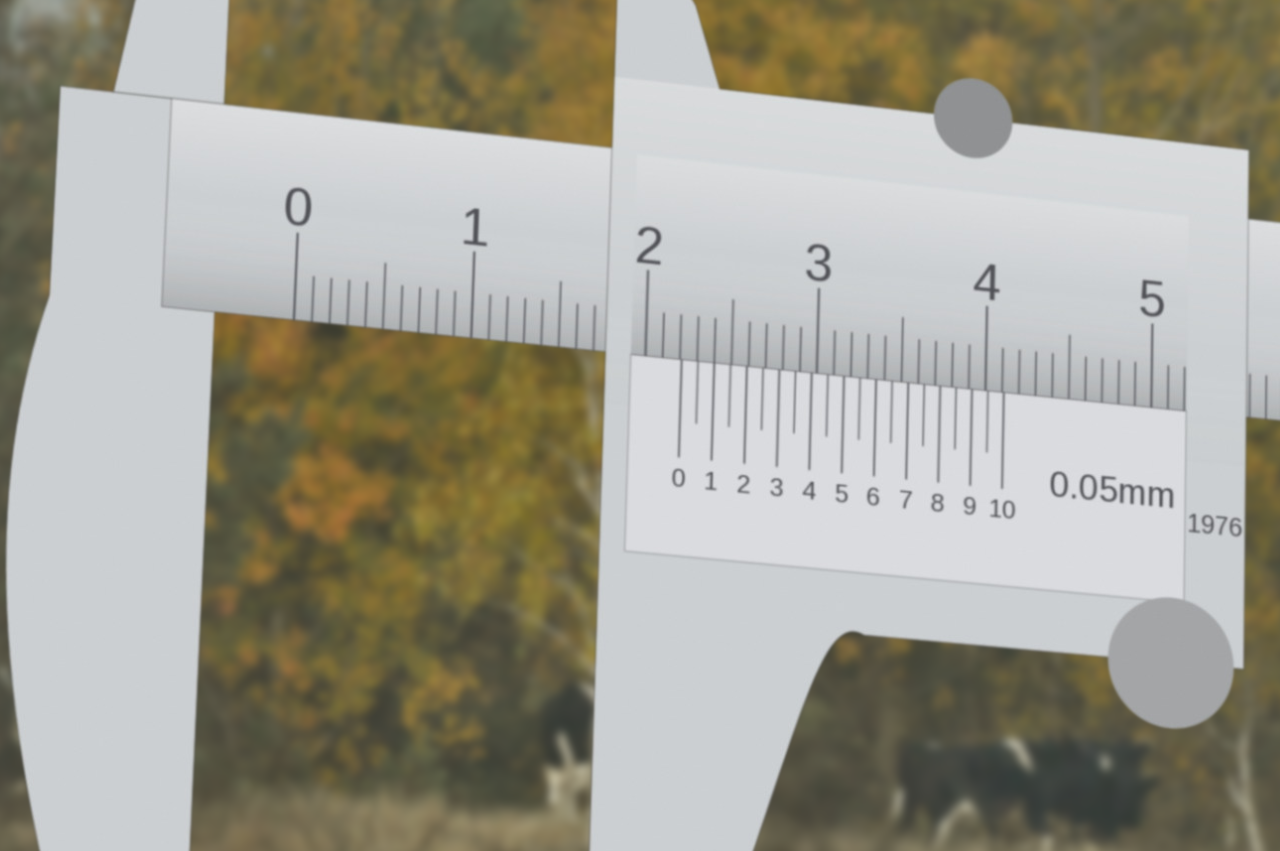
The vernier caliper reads 22.1 mm
